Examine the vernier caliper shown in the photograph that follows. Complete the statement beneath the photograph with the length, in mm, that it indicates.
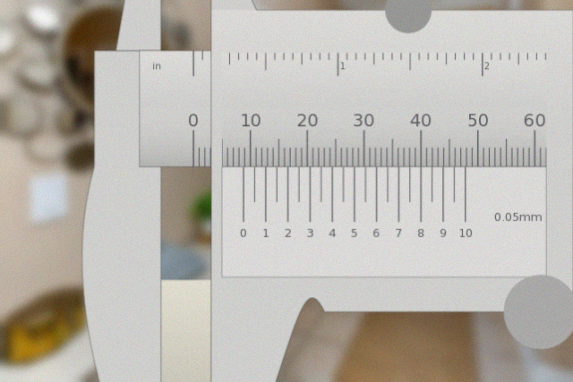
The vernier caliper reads 8.8 mm
